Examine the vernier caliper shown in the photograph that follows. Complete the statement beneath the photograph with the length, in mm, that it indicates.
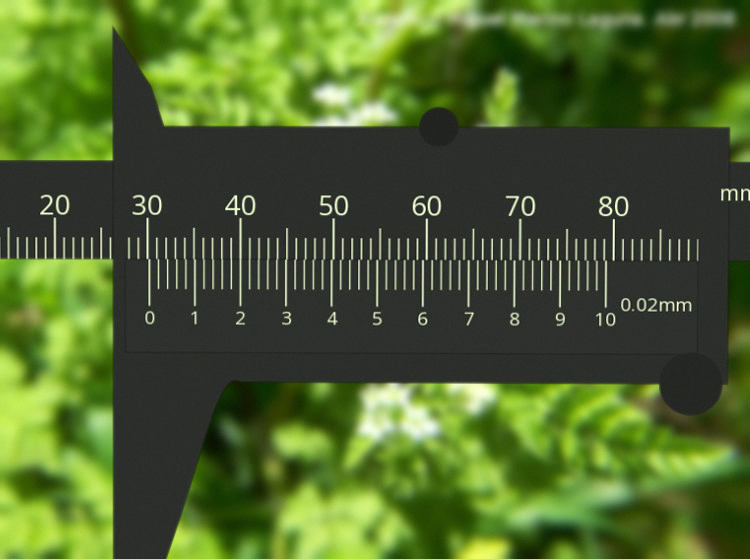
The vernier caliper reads 30.2 mm
